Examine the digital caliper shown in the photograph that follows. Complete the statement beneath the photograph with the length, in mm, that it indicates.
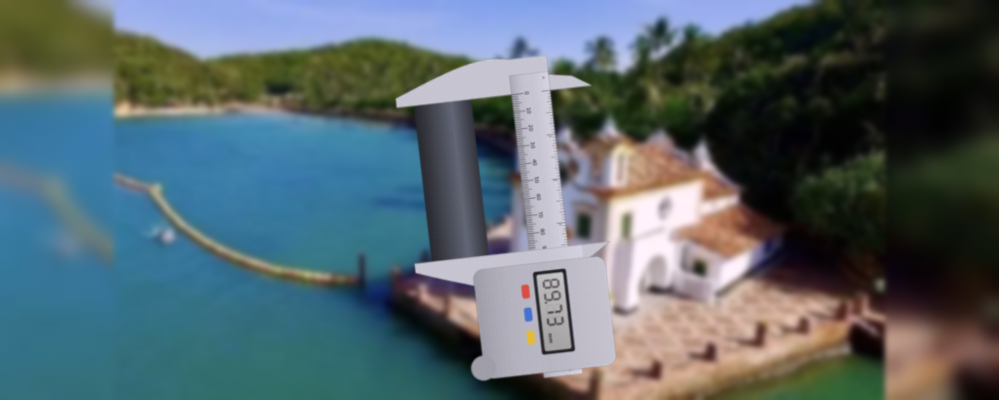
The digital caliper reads 89.73 mm
